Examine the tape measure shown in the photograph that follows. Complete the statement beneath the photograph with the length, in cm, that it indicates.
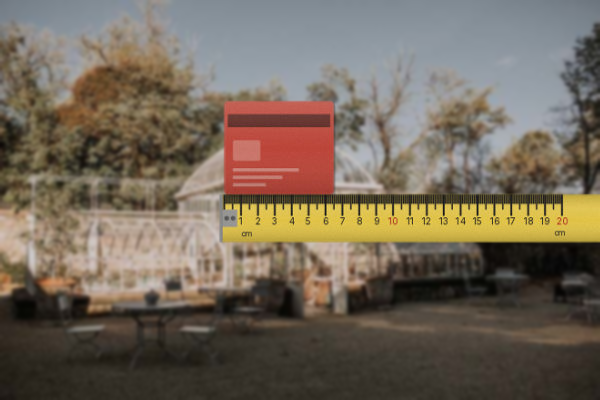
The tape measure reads 6.5 cm
